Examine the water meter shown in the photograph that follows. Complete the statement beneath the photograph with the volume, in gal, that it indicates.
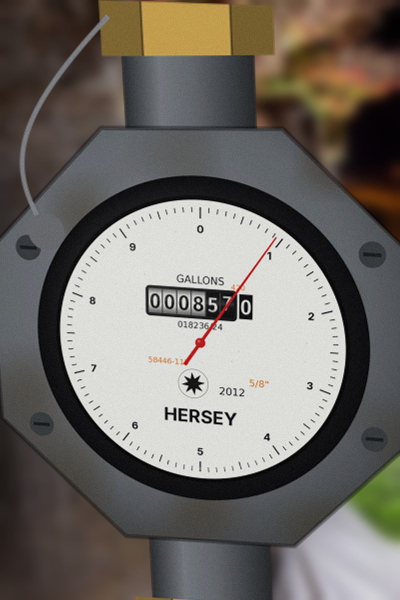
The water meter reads 8570.9 gal
